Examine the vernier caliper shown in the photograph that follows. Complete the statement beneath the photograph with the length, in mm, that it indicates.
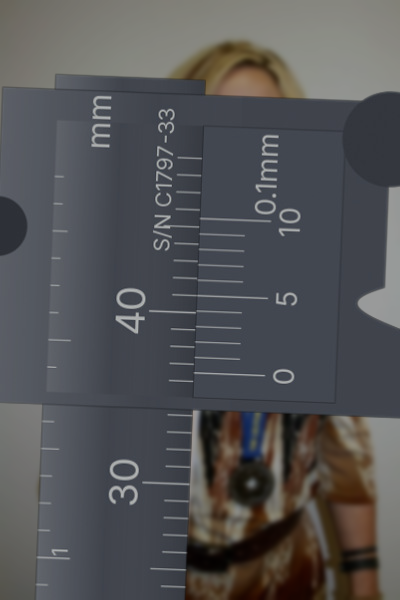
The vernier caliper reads 36.5 mm
